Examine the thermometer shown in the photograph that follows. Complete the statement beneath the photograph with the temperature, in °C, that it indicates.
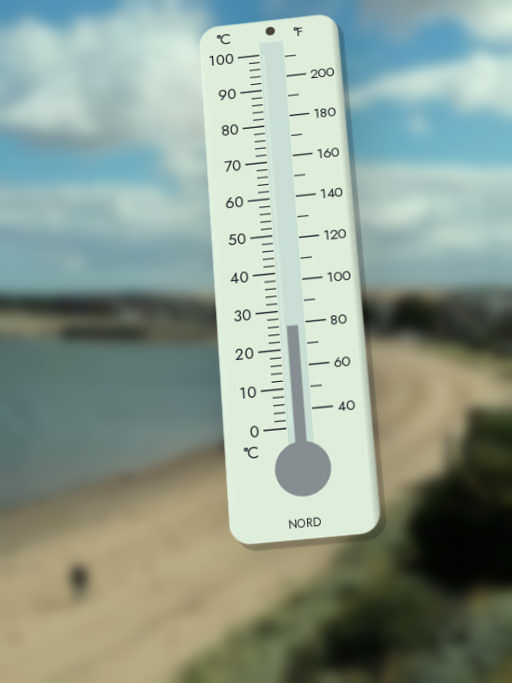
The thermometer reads 26 °C
